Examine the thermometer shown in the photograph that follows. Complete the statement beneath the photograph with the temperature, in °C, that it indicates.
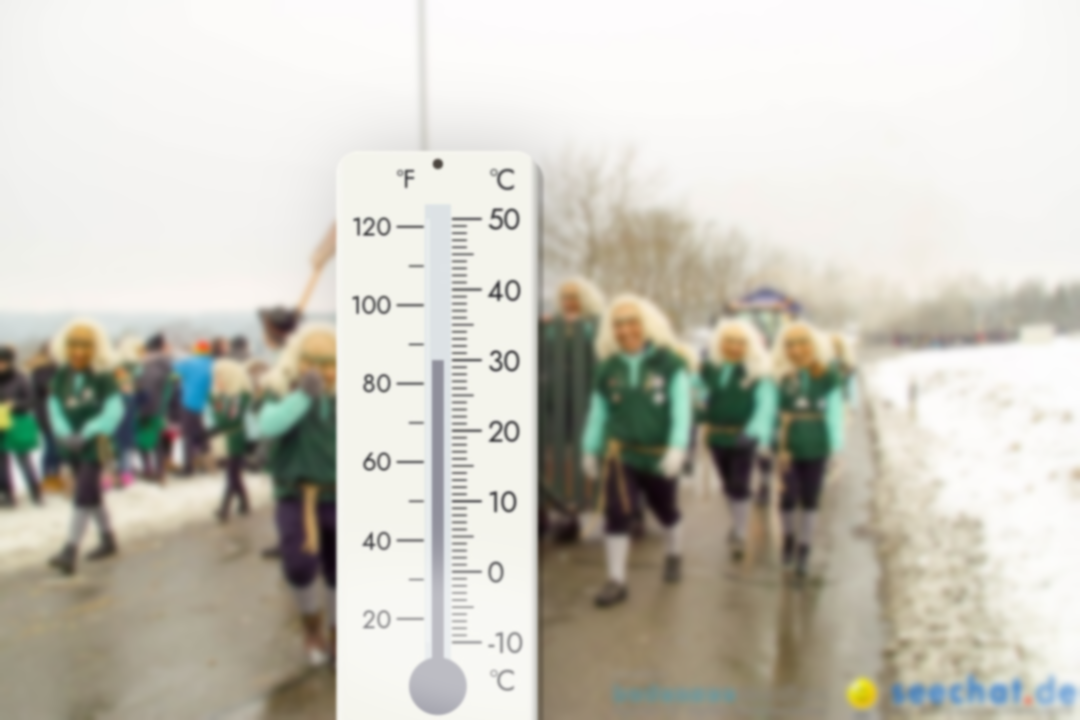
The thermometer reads 30 °C
